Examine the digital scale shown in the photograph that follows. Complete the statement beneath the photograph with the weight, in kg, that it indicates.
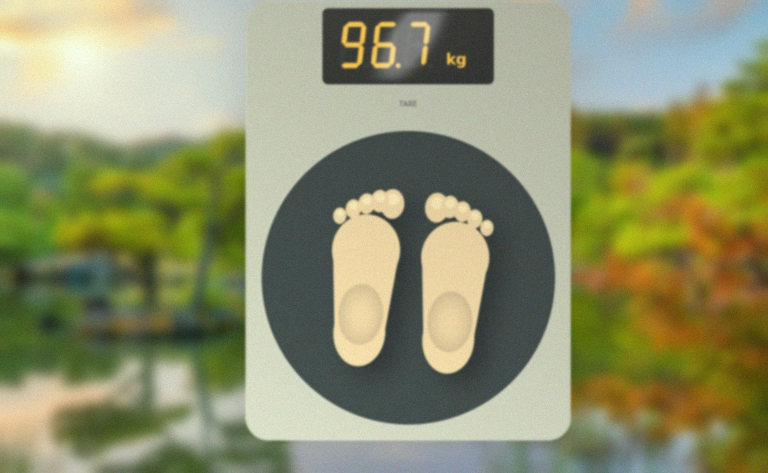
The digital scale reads 96.7 kg
